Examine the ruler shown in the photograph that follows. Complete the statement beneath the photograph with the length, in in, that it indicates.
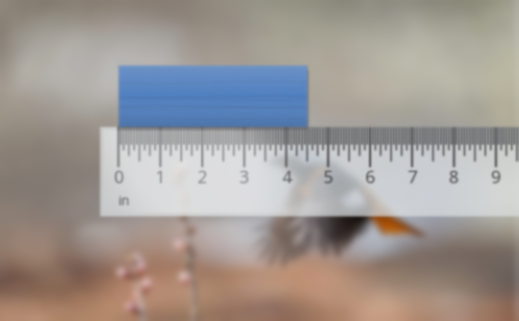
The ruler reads 4.5 in
